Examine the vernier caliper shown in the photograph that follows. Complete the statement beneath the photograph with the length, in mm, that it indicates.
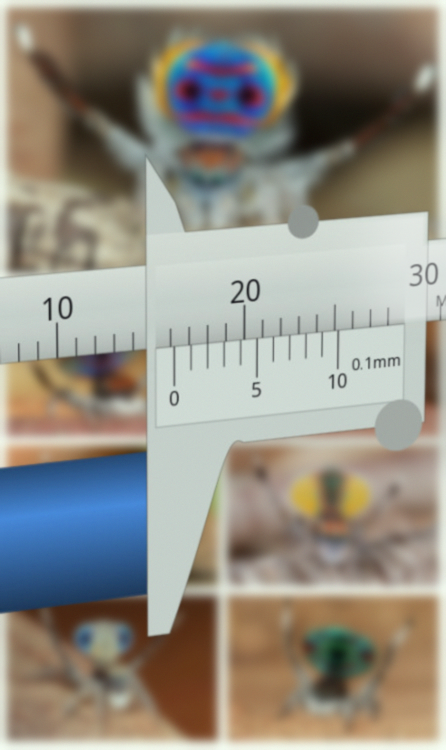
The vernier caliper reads 16.2 mm
